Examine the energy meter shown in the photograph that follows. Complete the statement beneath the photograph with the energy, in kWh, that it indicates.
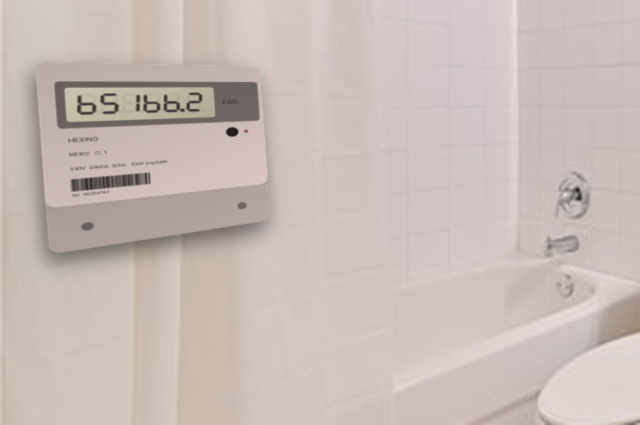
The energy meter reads 65166.2 kWh
